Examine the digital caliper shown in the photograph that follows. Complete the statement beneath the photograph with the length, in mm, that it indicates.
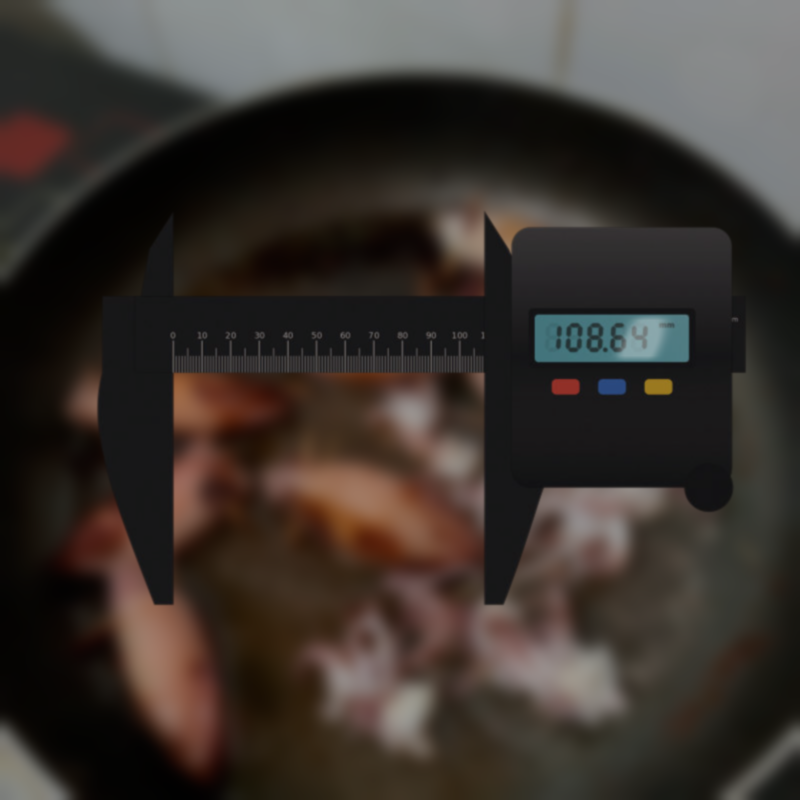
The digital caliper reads 108.64 mm
